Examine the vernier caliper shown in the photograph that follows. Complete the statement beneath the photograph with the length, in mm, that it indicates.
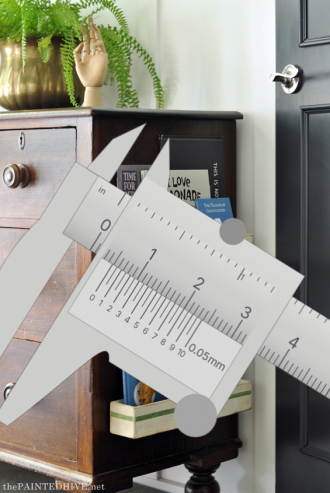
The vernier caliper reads 4.8 mm
